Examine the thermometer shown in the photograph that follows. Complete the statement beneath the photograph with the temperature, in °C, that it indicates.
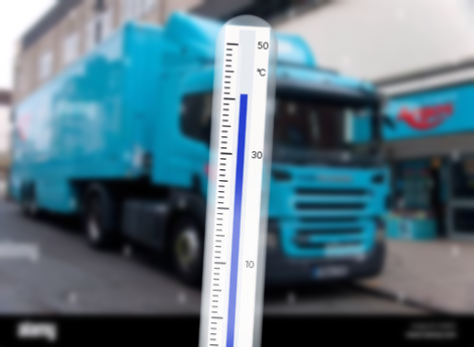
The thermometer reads 41 °C
